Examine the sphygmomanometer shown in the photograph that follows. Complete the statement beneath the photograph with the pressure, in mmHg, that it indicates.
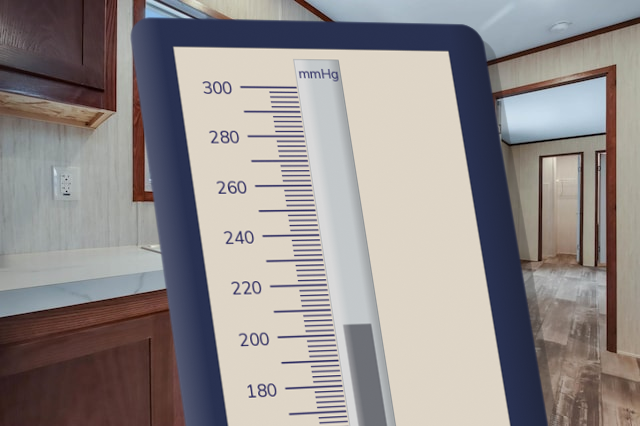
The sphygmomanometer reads 204 mmHg
